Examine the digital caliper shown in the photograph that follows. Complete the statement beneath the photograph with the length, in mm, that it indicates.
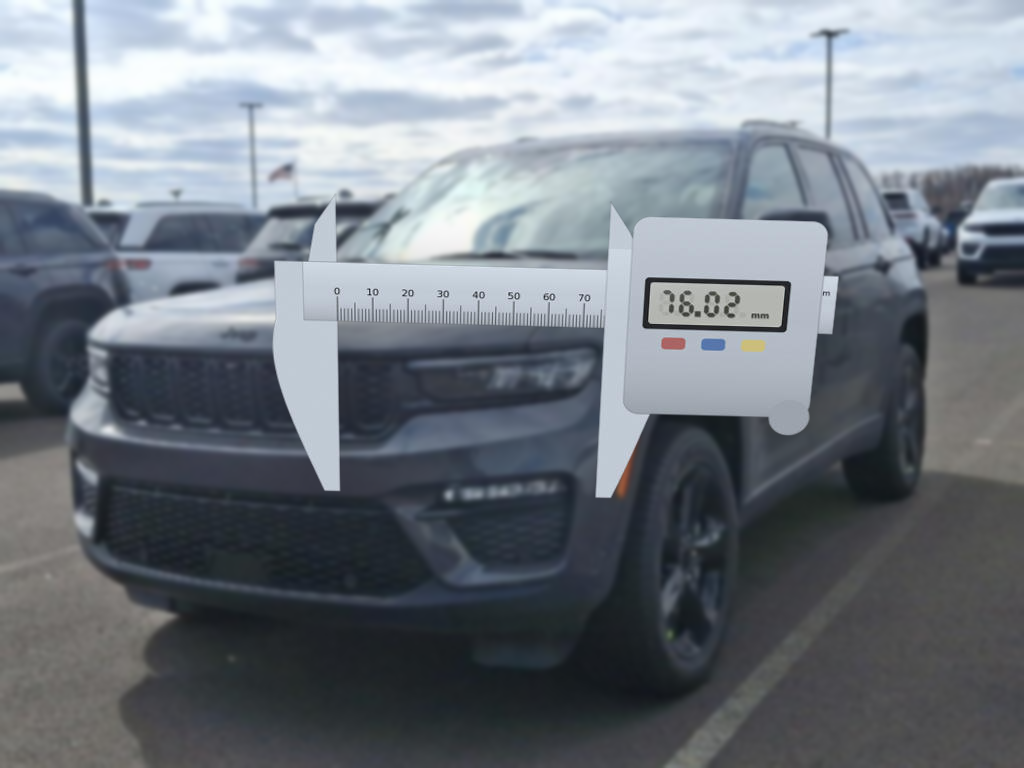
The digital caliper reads 76.02 mm
